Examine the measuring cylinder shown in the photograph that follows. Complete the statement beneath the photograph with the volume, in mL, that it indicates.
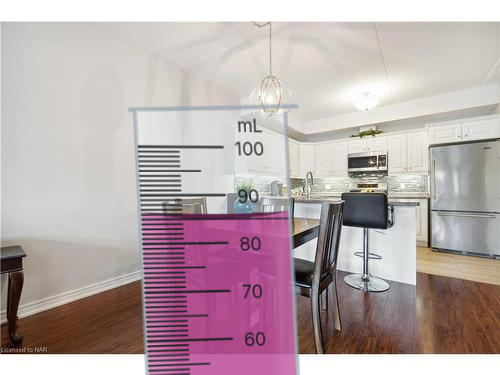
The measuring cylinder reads 85 mL
